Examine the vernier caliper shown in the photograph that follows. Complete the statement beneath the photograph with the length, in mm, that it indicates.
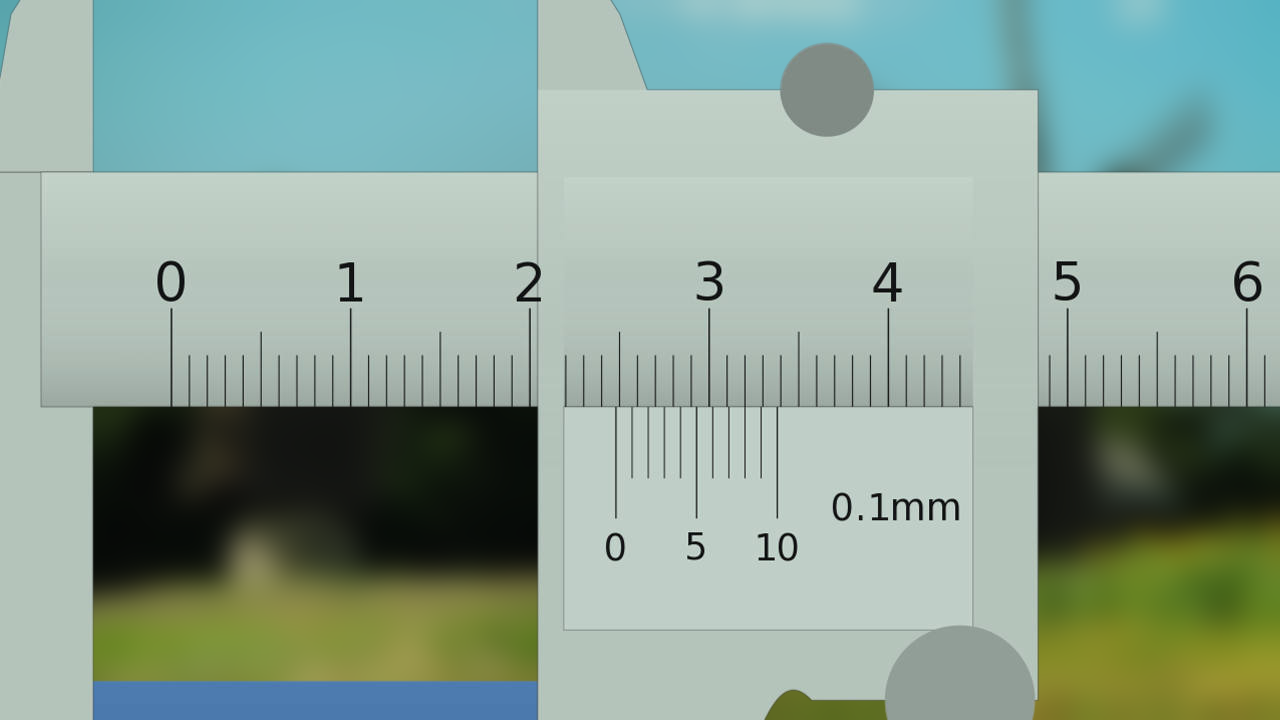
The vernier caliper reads 24.8 mm
